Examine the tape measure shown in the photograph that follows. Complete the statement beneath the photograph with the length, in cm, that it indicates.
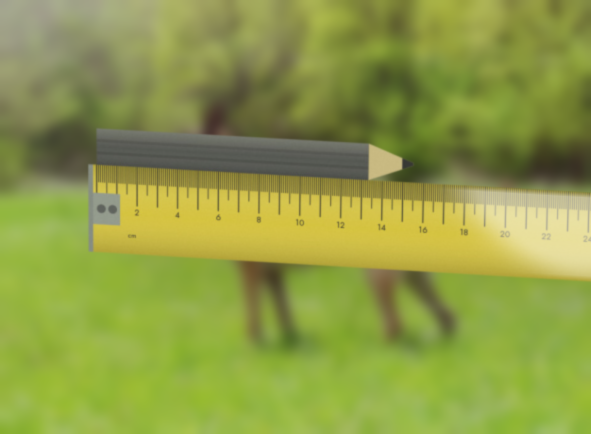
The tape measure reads 15.5 cm
